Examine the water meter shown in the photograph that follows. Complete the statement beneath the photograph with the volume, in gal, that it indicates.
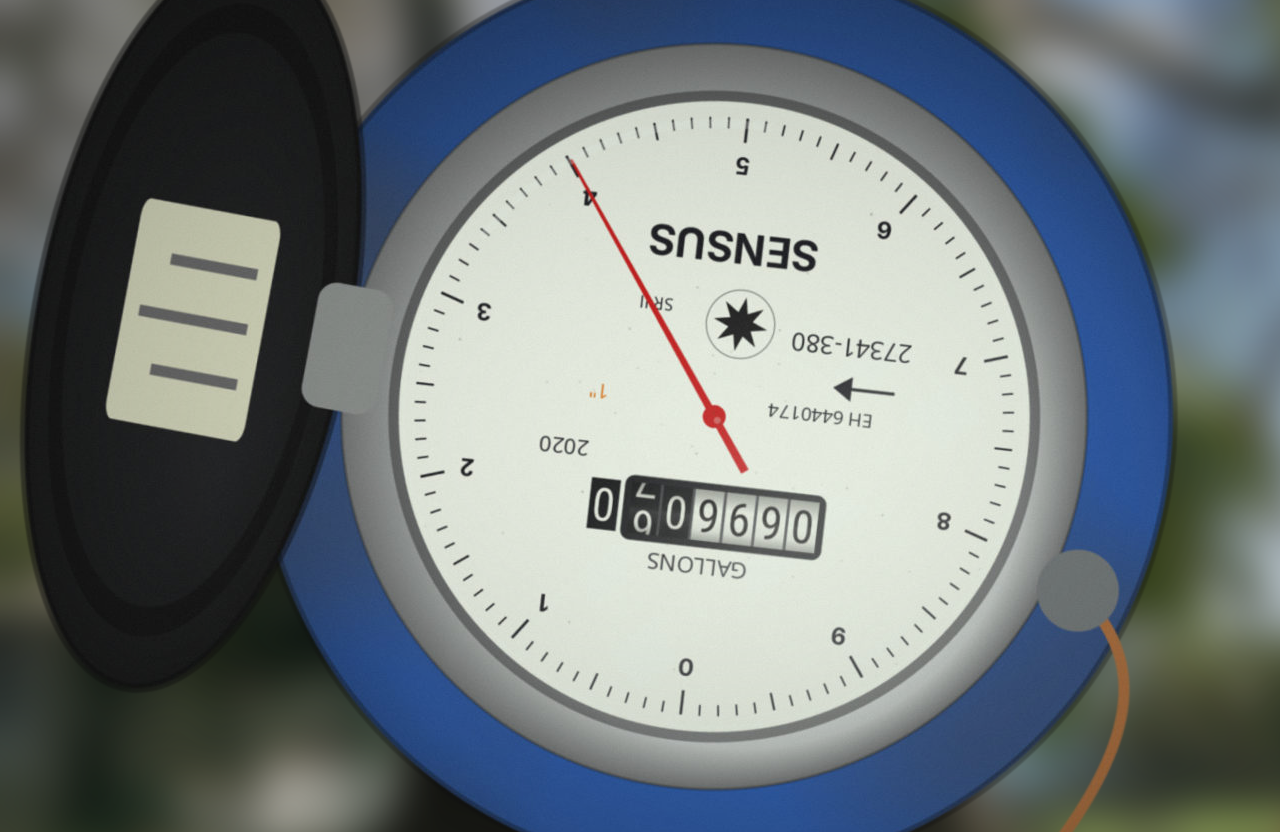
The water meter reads 696064.0 gal
